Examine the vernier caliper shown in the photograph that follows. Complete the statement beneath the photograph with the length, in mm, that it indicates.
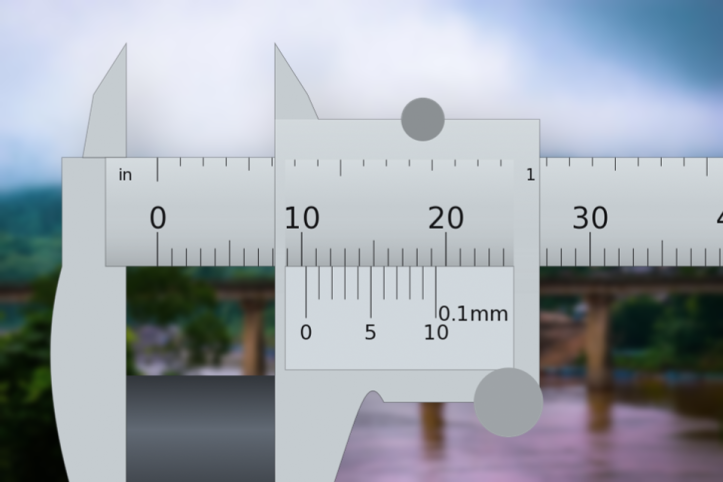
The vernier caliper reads 10.3 mm
